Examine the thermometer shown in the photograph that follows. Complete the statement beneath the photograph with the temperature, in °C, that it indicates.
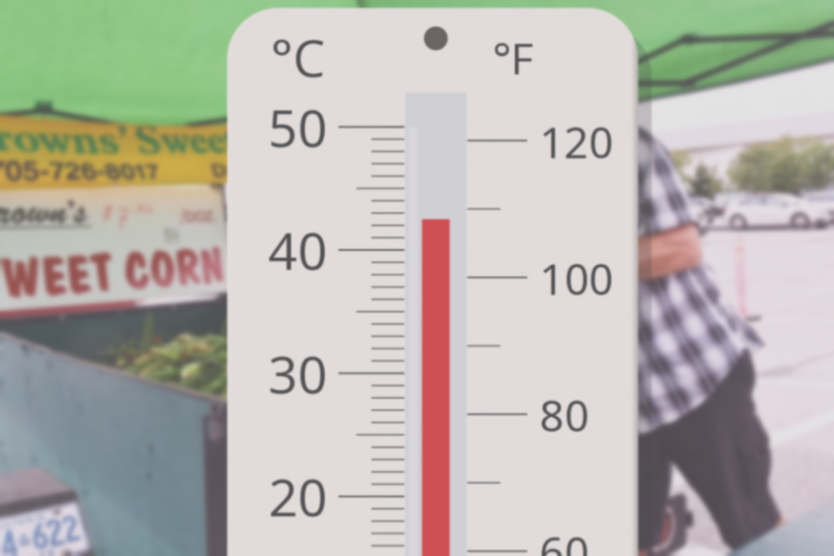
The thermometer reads 42.5 °C
